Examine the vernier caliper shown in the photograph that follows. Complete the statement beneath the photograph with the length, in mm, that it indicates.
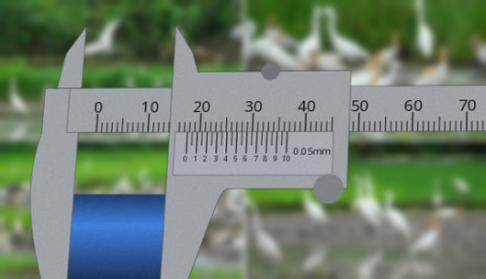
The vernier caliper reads 17.6 mm
